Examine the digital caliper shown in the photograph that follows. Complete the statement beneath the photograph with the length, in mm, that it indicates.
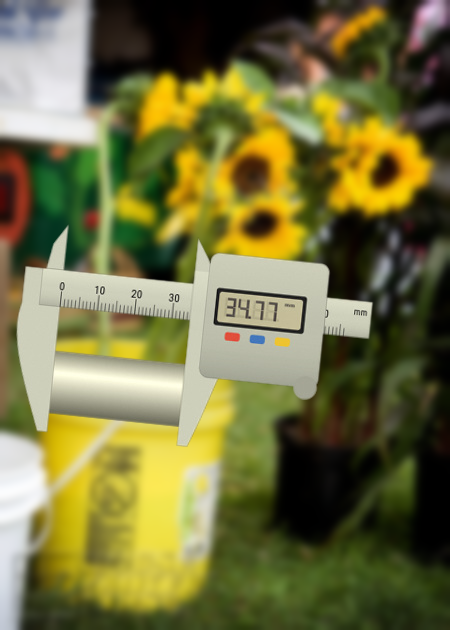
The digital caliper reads 34.77 mm
